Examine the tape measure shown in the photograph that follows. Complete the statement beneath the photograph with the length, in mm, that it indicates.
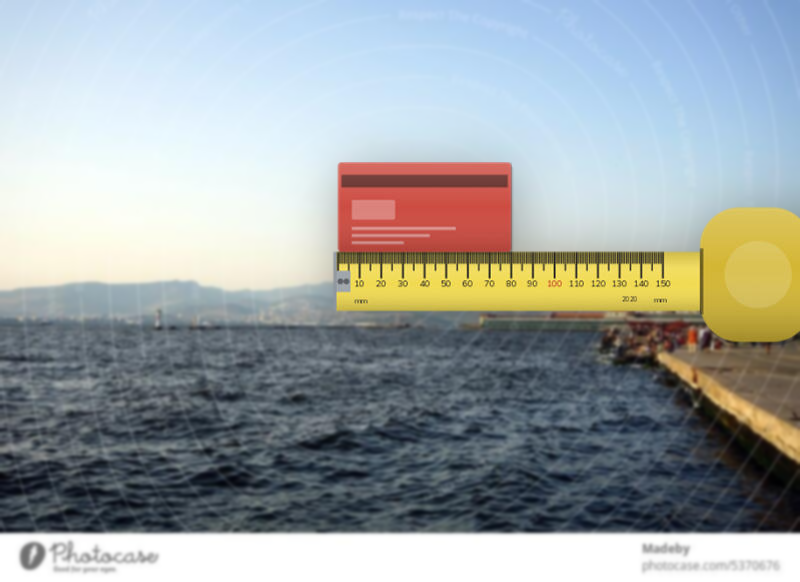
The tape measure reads 80 mm
